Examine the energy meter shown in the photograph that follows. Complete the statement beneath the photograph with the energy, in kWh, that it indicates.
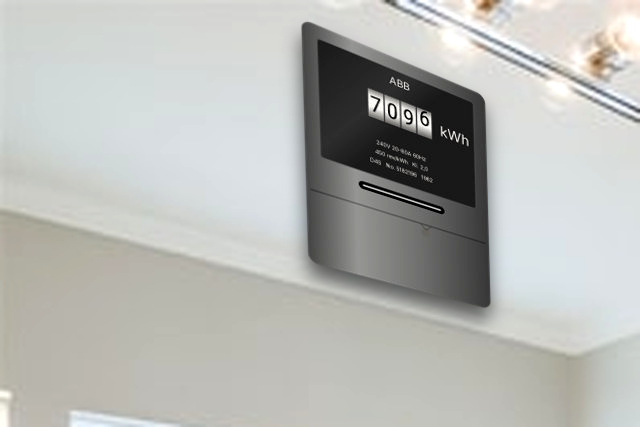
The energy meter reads 7096 kWh
